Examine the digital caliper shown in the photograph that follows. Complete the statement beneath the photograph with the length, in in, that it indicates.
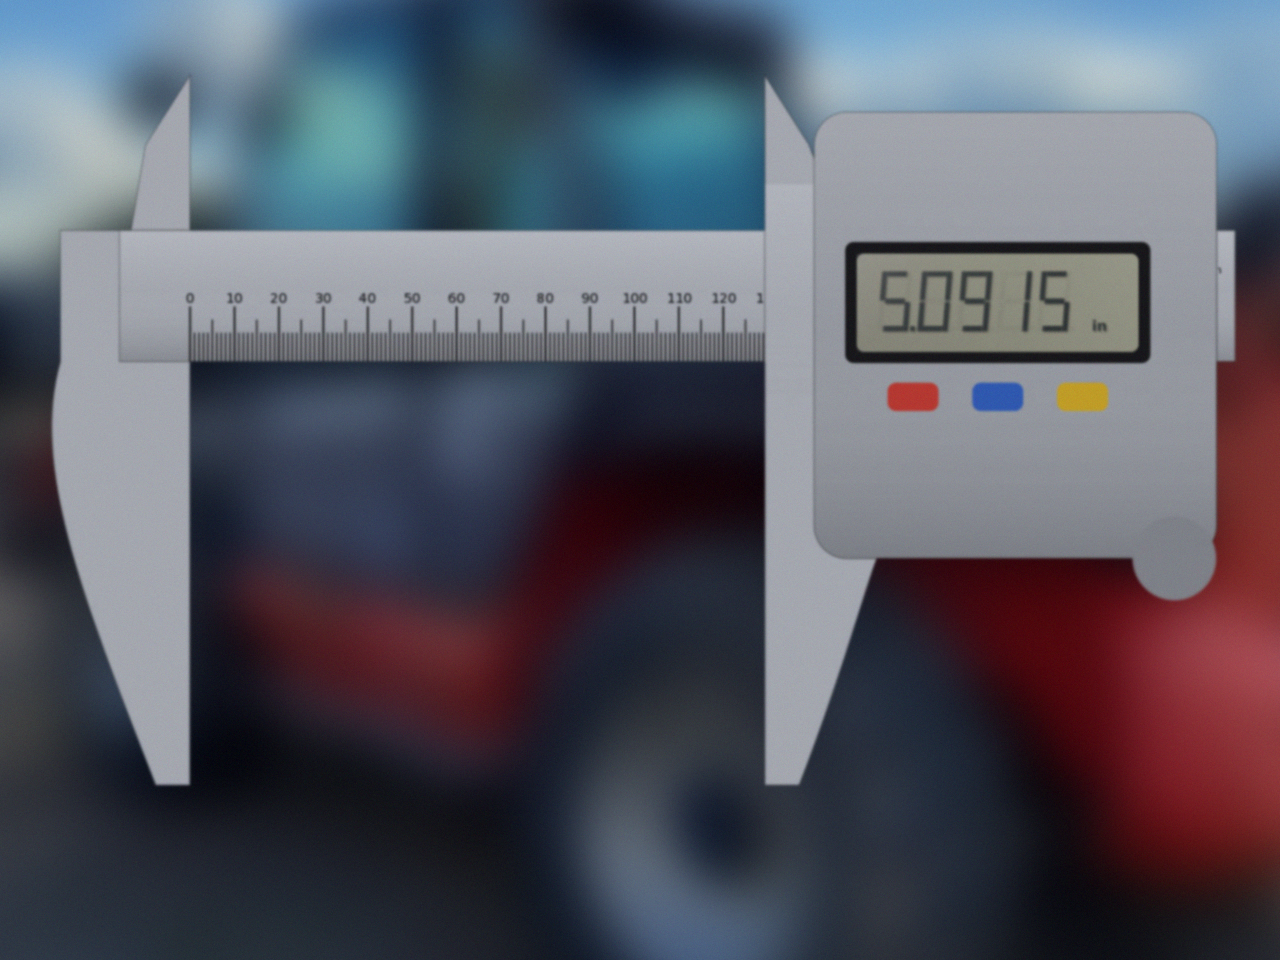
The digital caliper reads 5.0915 in
